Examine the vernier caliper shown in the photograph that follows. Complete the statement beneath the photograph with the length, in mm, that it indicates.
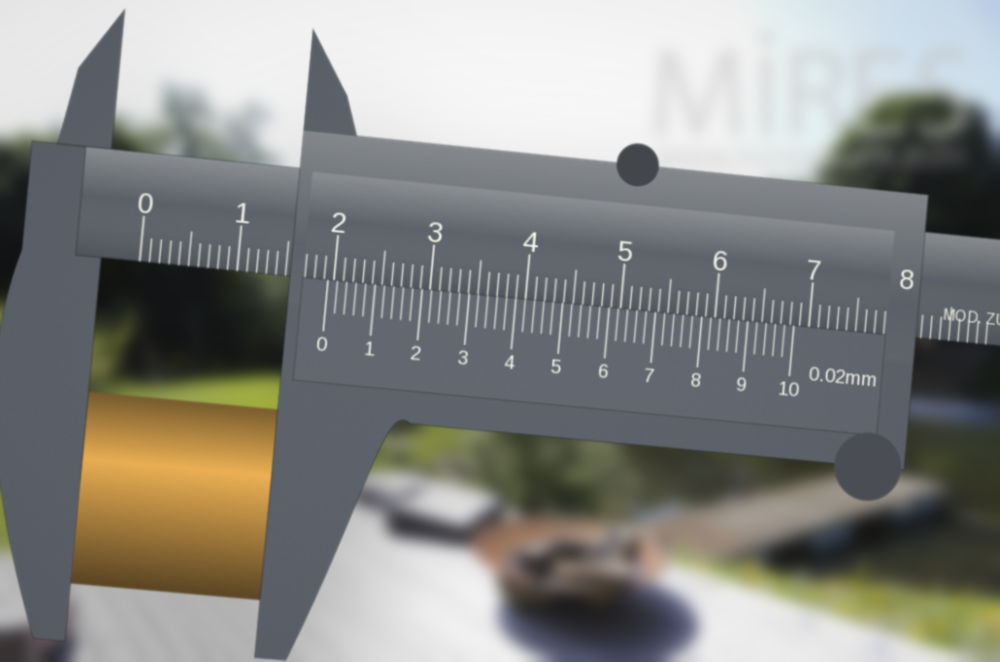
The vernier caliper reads 19.4 mm
